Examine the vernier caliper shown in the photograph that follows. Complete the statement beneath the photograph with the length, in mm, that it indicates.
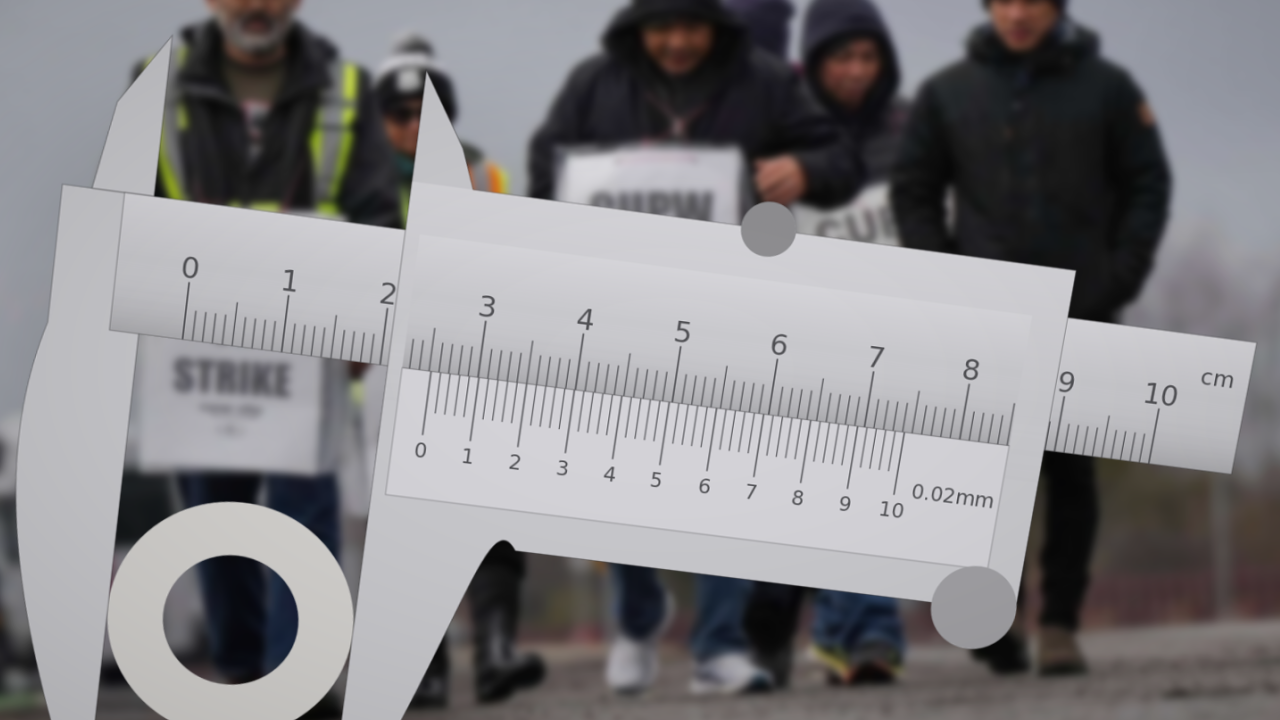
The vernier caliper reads 25.2 mm
